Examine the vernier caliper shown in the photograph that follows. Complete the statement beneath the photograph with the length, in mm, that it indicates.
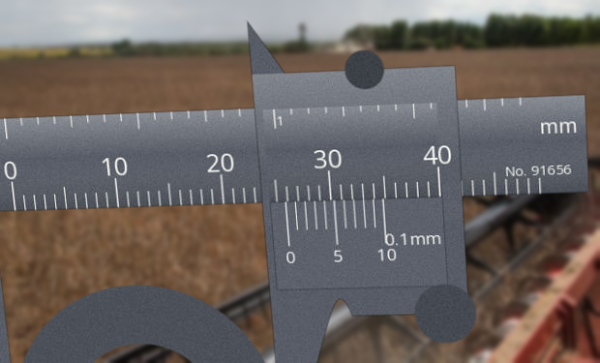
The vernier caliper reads 25.8 mm
